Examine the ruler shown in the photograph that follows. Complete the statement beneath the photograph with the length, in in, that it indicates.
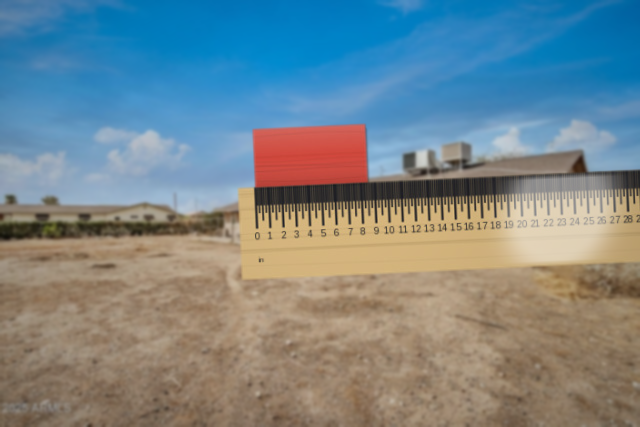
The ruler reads 8.5 in
